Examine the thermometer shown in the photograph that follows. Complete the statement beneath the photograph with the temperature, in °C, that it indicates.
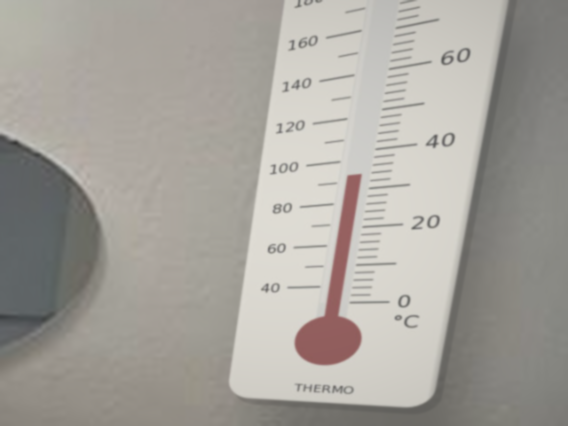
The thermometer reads 34 °C
